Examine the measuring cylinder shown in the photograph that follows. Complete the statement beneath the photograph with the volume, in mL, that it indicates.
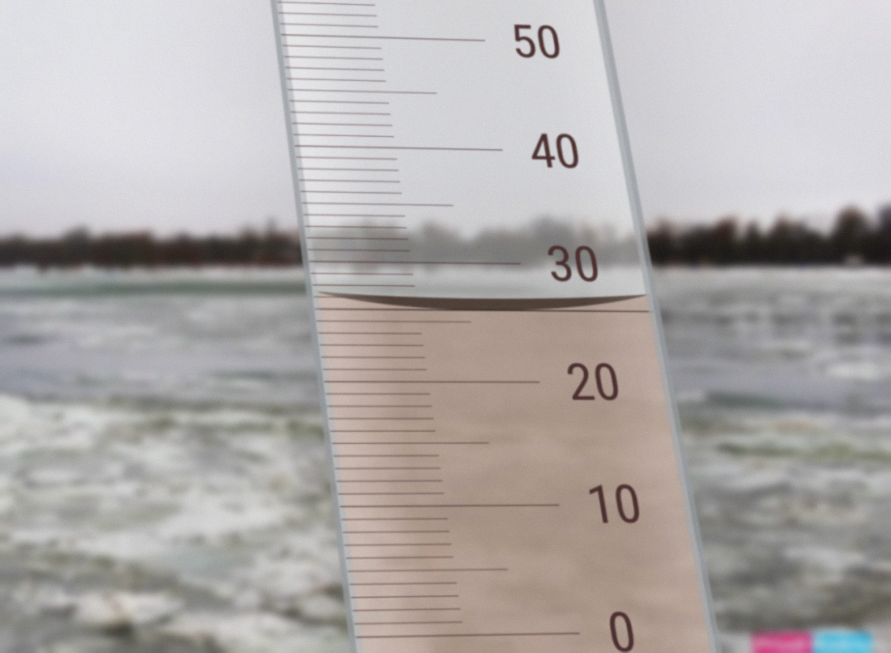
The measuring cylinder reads 26 mL
